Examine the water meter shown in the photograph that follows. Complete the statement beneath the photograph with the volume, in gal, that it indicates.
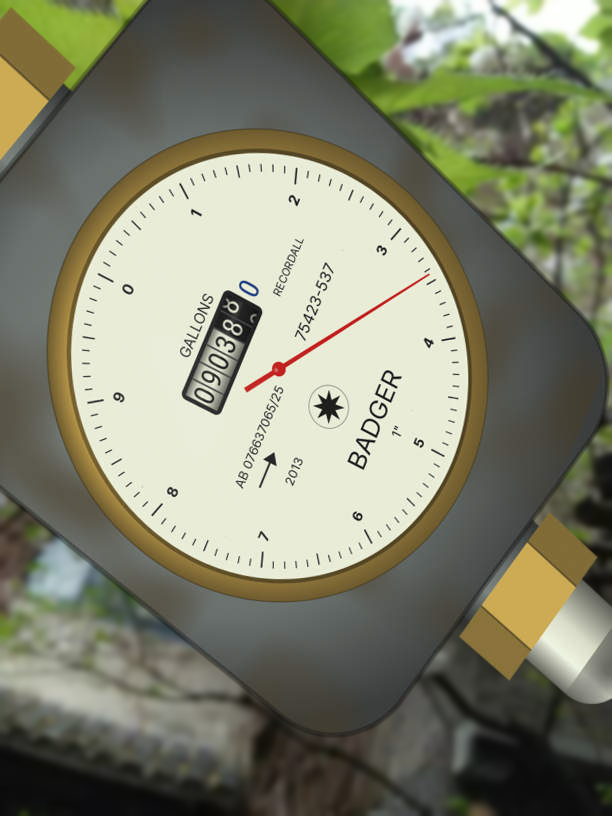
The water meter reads 903883.4 gal
